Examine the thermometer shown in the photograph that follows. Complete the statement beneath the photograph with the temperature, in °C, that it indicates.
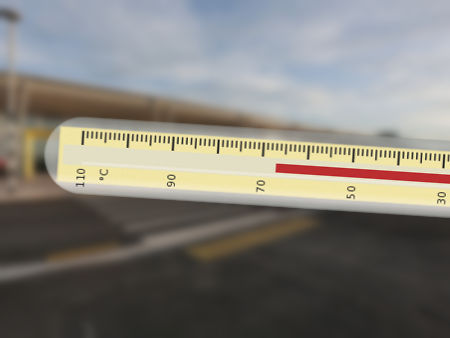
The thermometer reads 67 °C
